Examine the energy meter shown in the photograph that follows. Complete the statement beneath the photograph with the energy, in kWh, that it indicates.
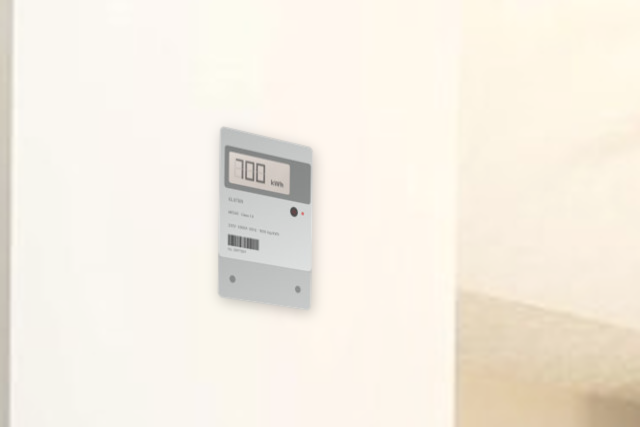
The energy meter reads 700 kWh
